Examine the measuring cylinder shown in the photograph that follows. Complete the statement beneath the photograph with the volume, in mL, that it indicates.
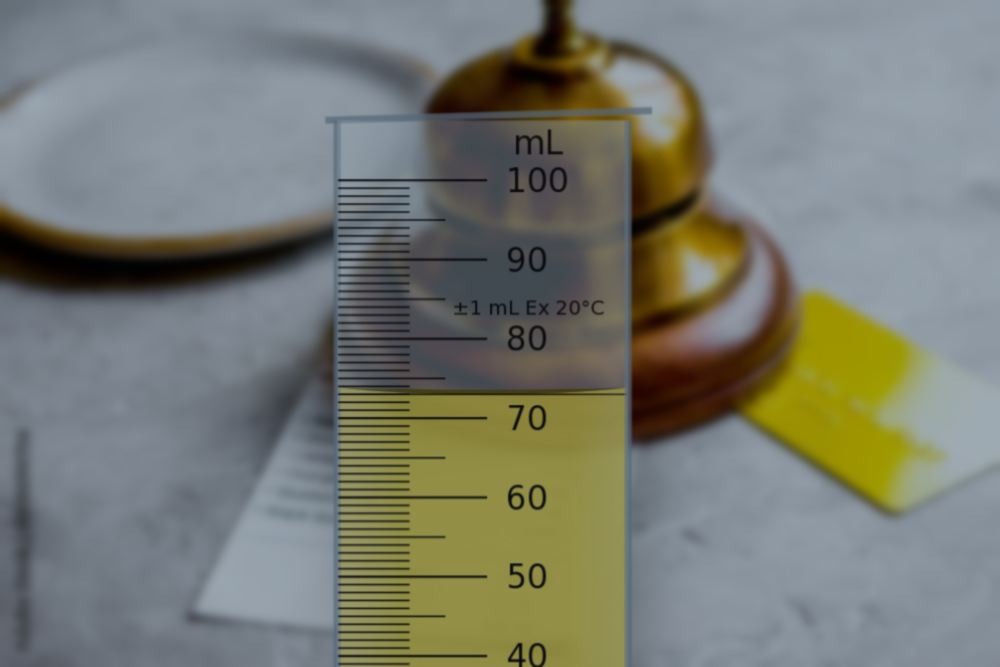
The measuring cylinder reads 73 mL
